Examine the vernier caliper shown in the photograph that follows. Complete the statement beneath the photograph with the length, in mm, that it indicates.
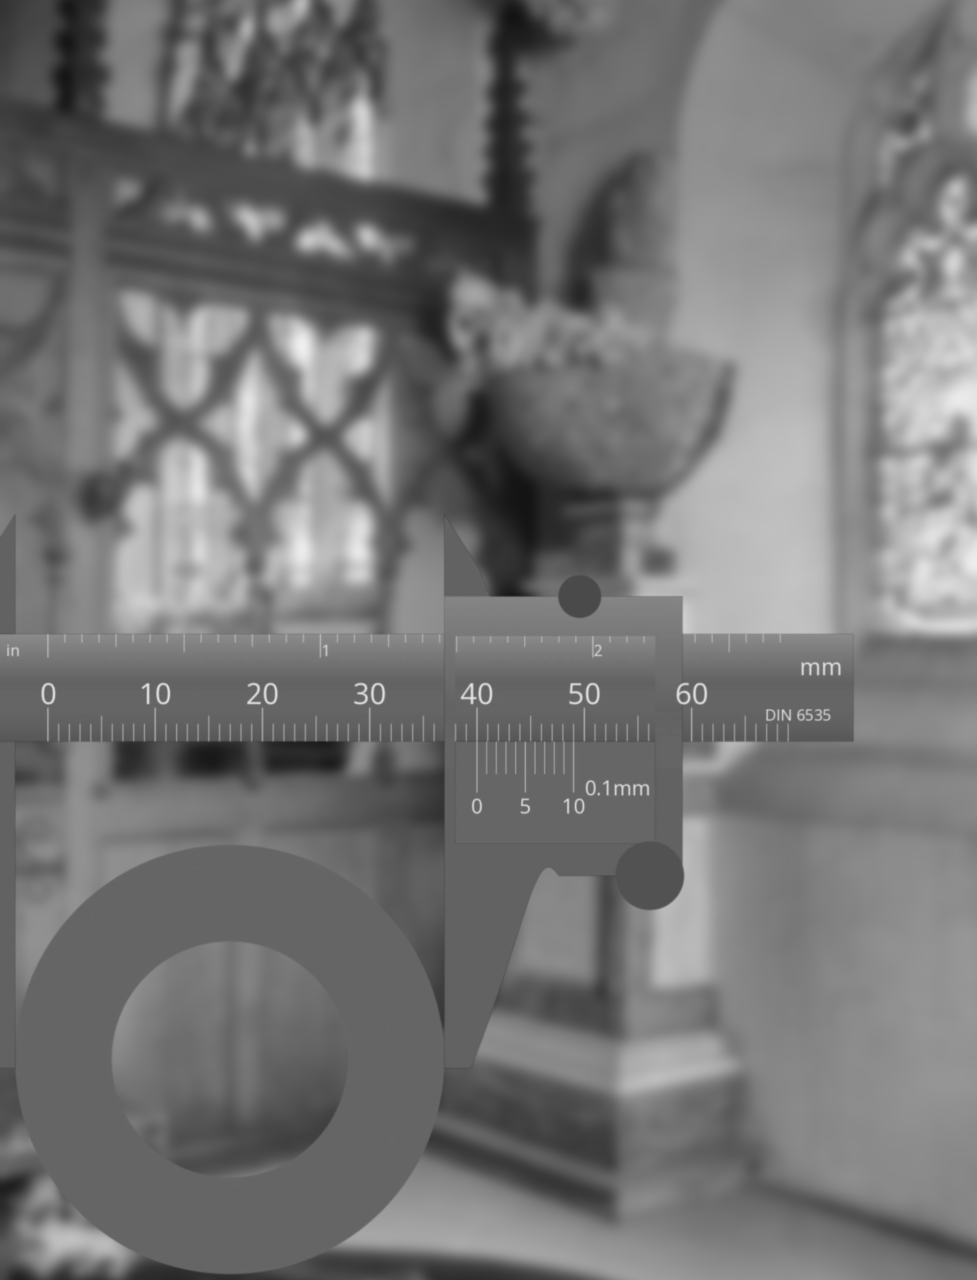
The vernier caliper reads 40.0 mm
